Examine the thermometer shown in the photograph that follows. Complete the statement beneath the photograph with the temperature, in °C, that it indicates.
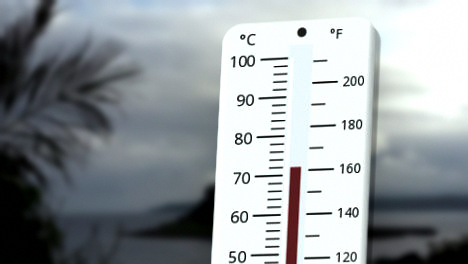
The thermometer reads 72 °C
